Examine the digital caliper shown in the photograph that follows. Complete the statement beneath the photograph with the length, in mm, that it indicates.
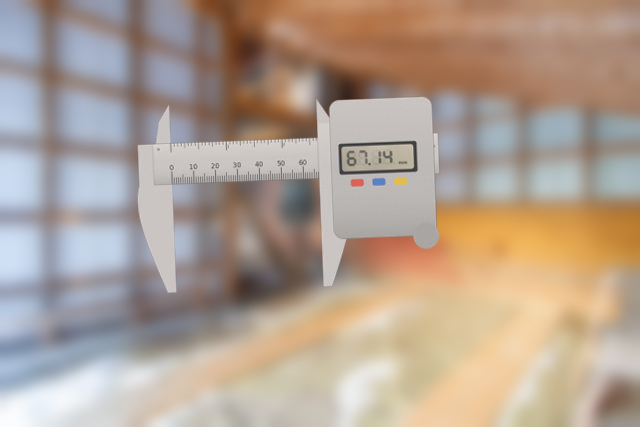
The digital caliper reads 67.14 mm
